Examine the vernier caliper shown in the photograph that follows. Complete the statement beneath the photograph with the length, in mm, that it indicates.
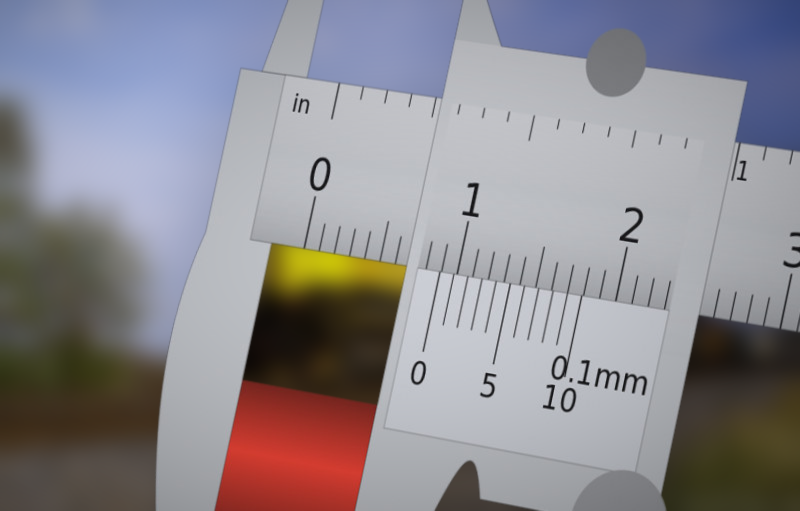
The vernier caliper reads 8.9 mm
